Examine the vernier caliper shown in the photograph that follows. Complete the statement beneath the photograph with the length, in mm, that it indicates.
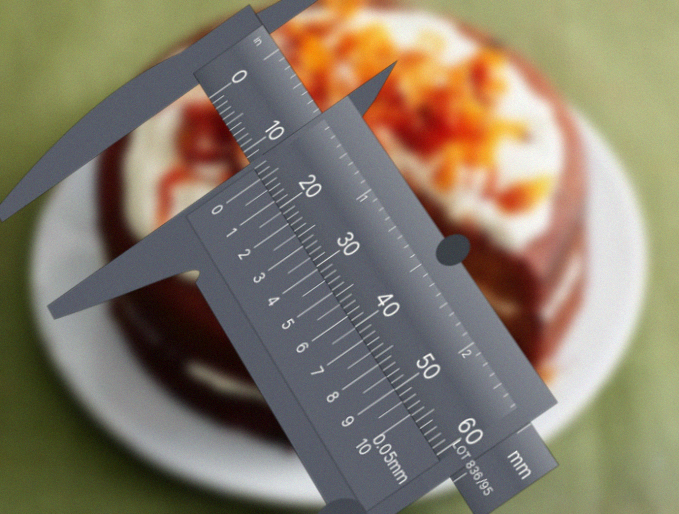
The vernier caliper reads 14.8 mm
